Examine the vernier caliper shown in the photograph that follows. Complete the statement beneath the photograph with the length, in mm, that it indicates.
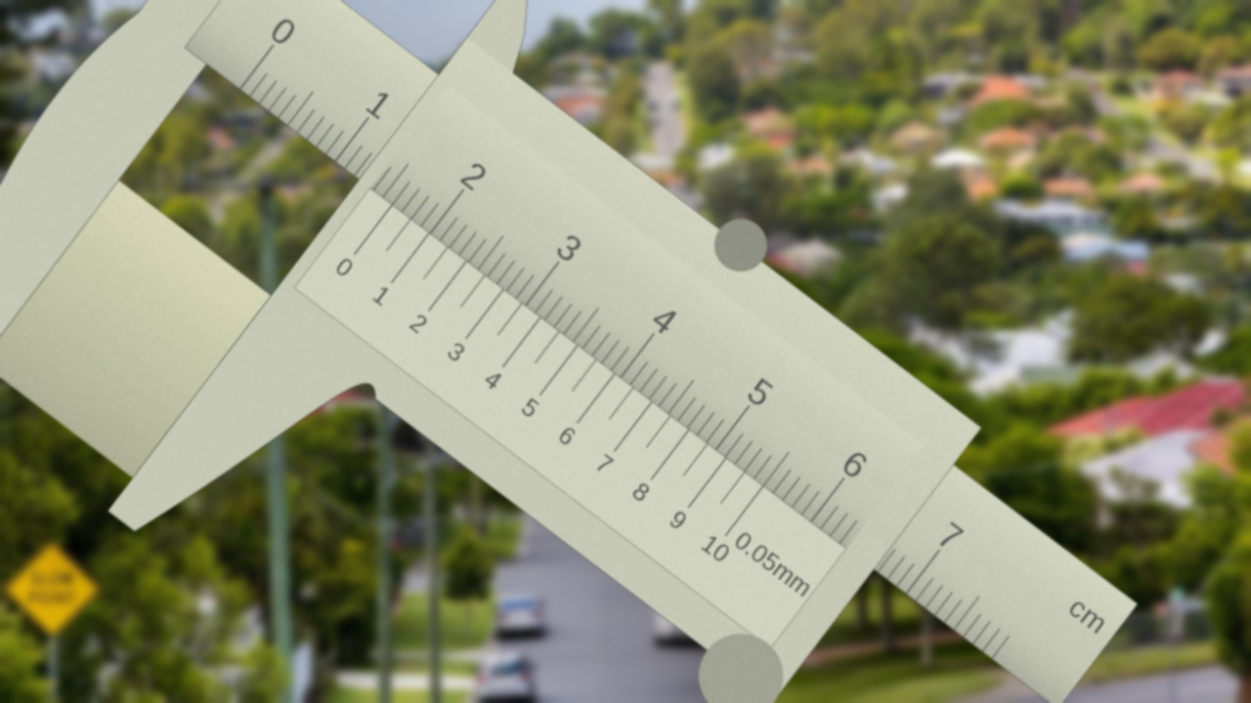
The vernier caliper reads 16.0 mm
